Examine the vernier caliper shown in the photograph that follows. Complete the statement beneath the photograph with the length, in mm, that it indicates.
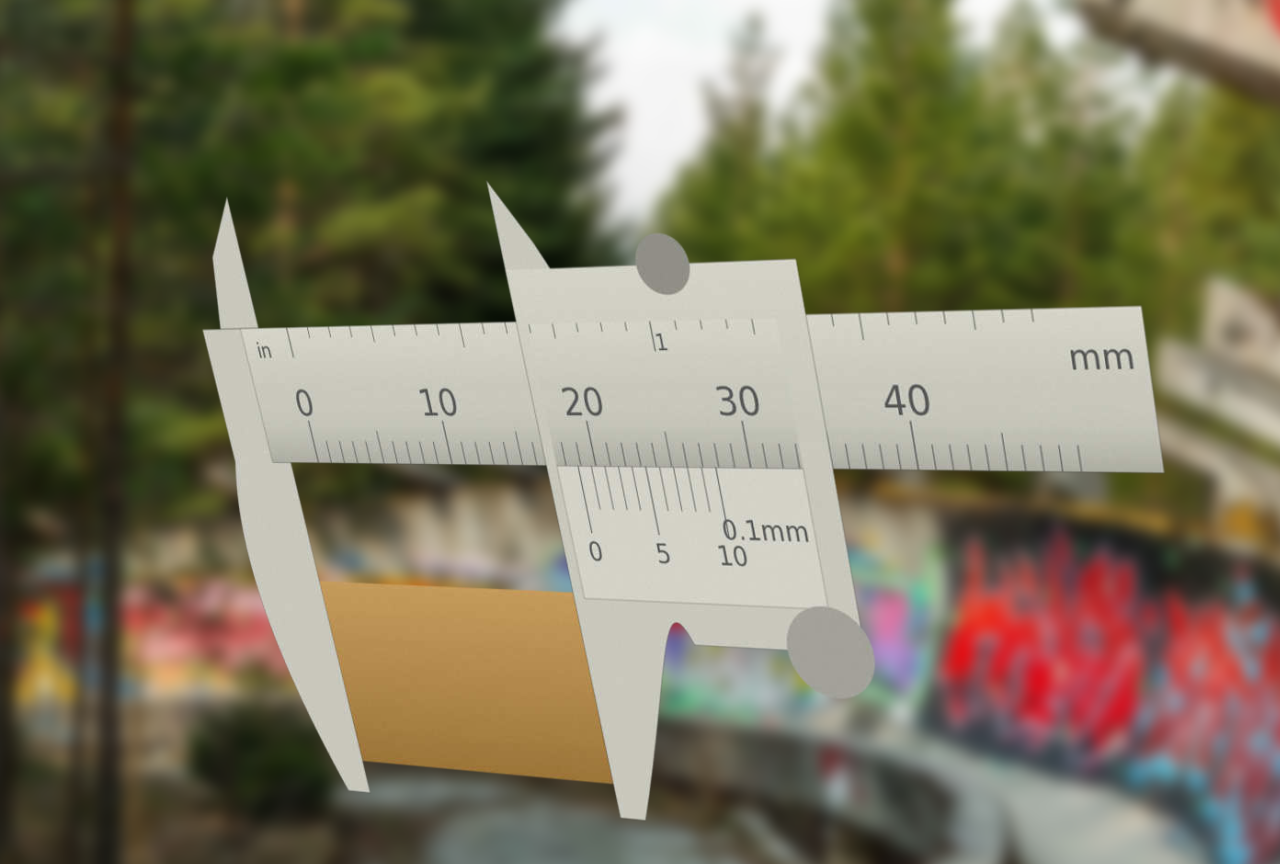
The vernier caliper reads 18.8 mm
